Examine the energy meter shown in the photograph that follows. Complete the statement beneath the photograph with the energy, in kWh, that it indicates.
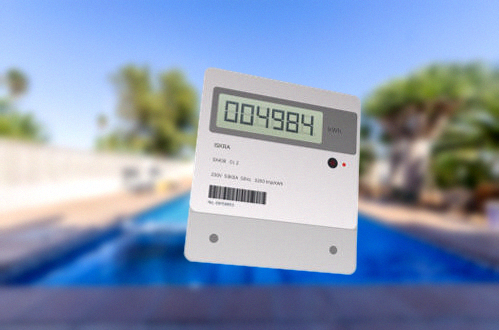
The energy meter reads 4984 kWh
